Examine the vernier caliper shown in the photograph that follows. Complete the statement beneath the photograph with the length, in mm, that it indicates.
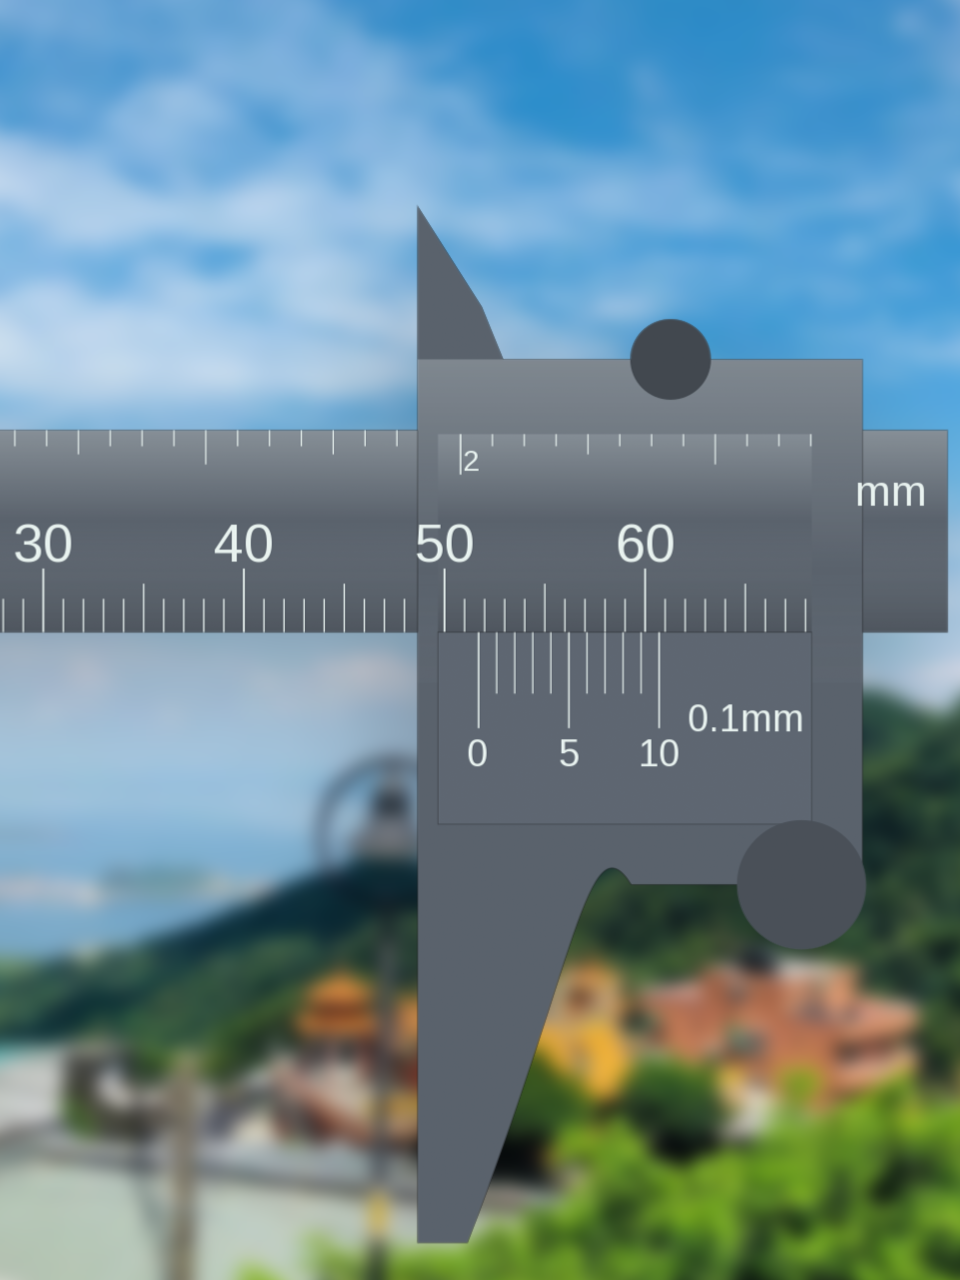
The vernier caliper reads 51.7 mm
